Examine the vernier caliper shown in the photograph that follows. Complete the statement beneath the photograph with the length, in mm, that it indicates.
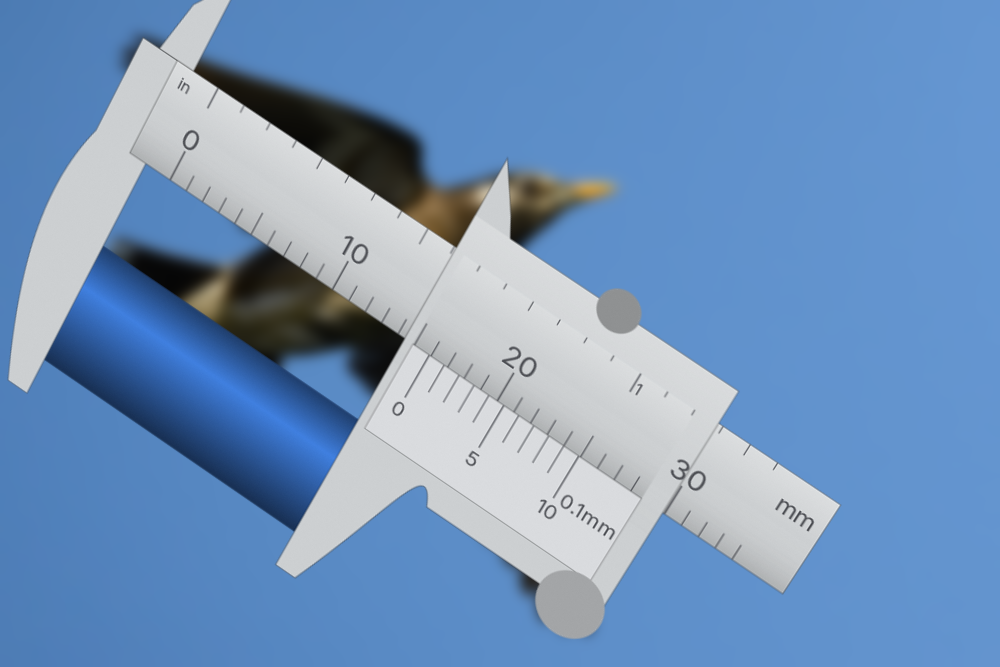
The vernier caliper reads 15.9 mm
